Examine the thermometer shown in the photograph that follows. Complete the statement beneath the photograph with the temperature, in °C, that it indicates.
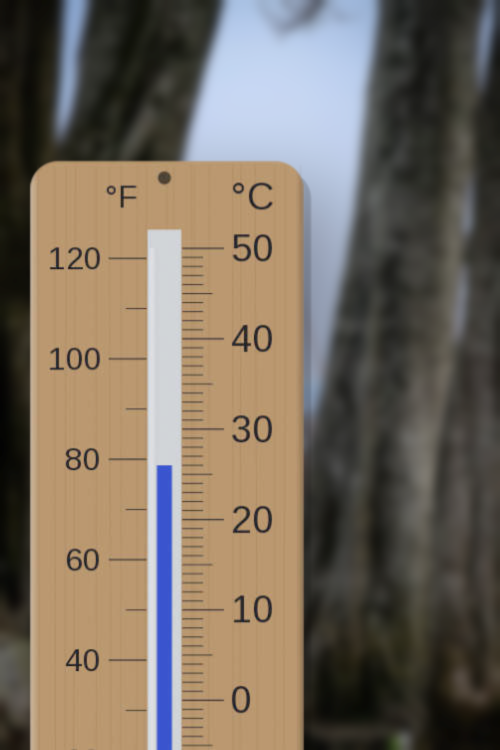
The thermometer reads 26 °C
